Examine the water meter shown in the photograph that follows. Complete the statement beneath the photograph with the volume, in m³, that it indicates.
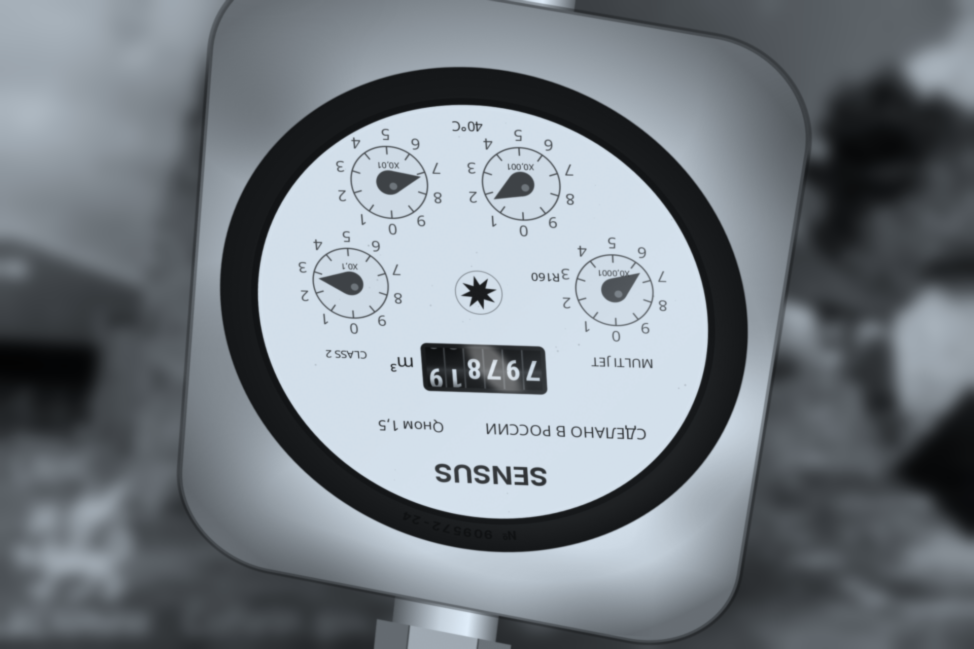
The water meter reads 797819.2716 m³
